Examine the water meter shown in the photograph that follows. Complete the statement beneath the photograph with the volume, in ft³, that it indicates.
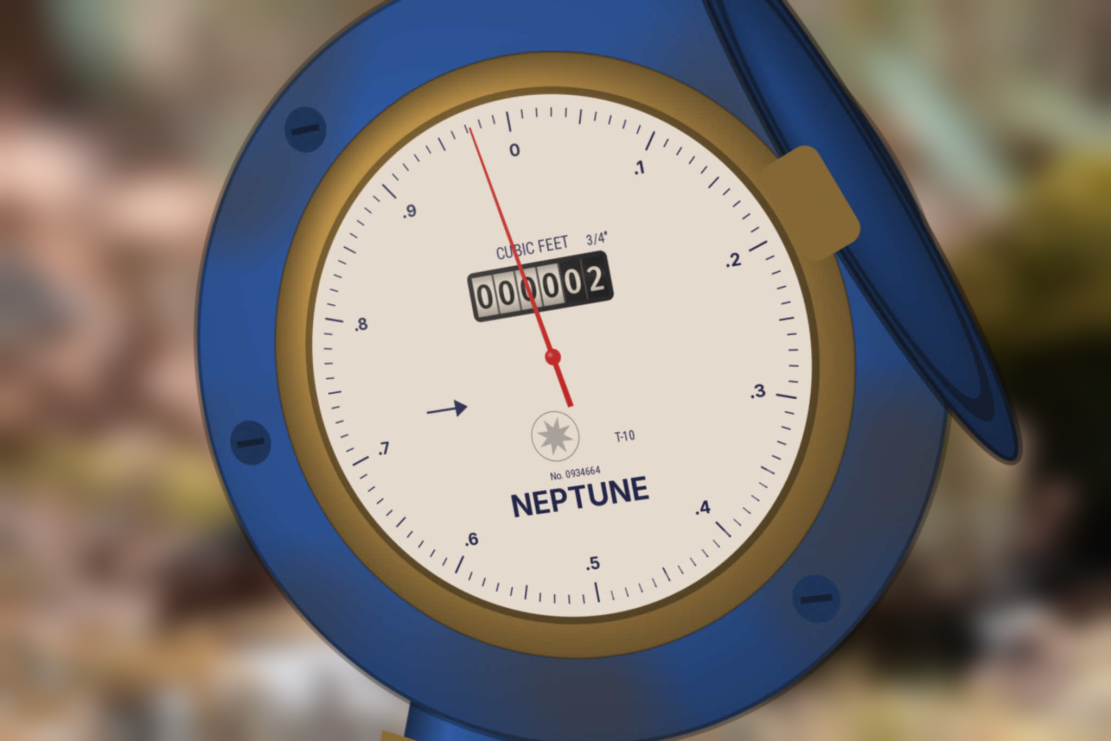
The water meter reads 1.97 ft³
